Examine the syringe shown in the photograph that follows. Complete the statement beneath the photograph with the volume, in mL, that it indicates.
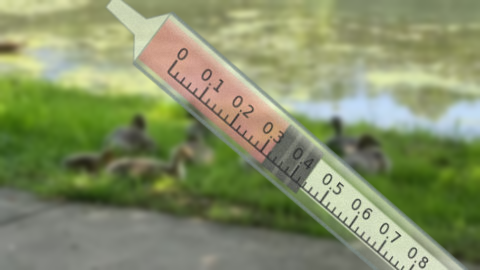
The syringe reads 0.32 mL
